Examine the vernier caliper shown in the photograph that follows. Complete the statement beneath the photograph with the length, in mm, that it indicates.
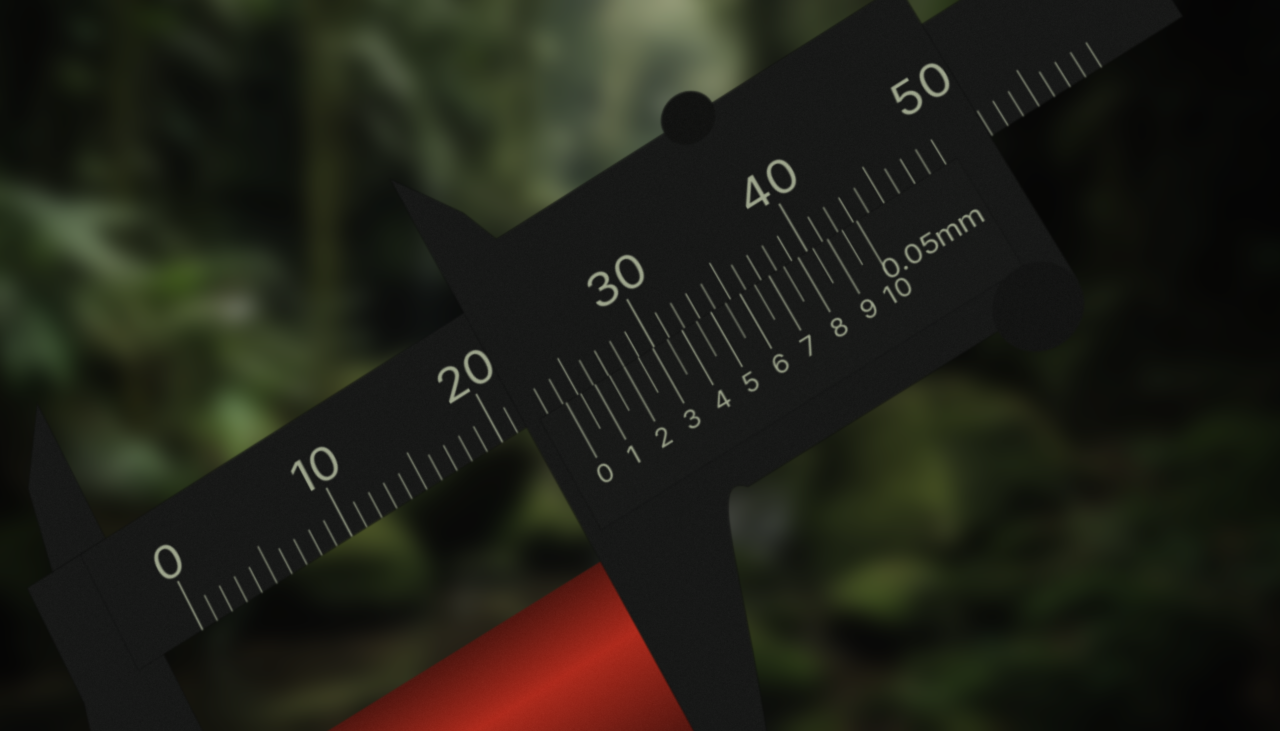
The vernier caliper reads 24.2 mm
